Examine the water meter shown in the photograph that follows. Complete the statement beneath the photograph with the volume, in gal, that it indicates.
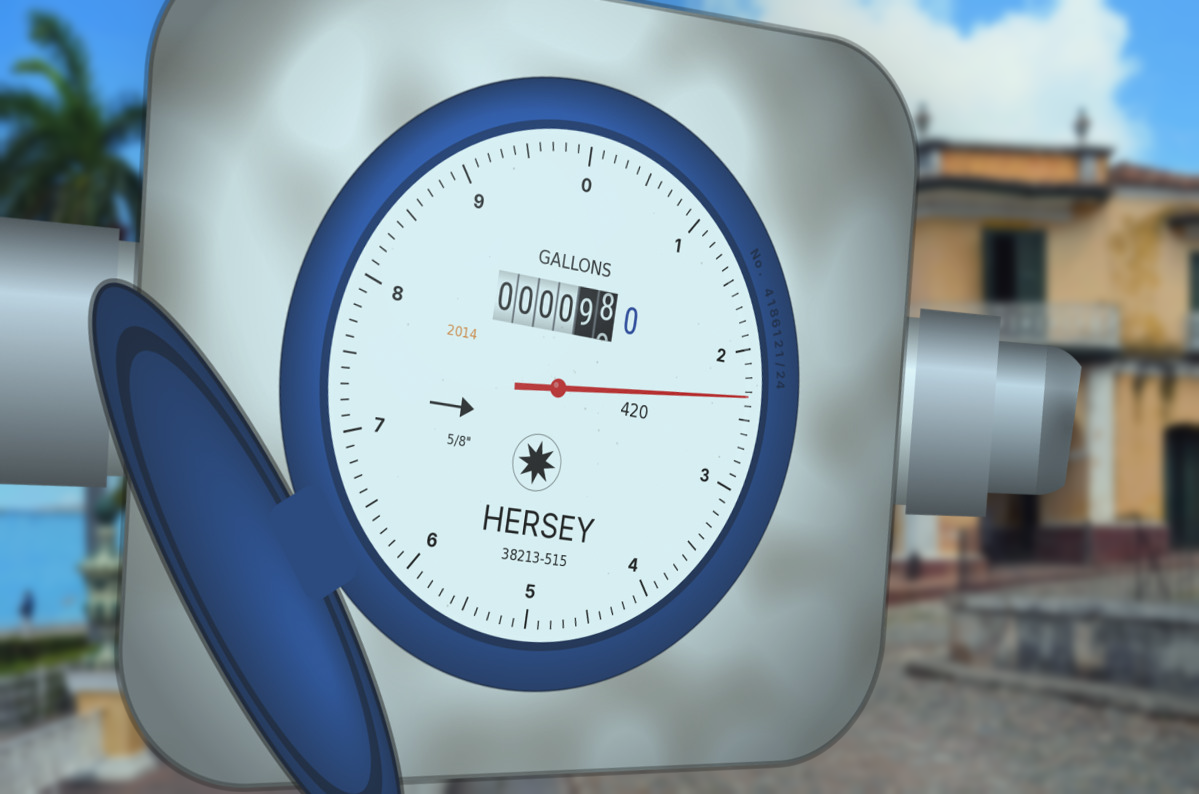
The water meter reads 982.3 gal
